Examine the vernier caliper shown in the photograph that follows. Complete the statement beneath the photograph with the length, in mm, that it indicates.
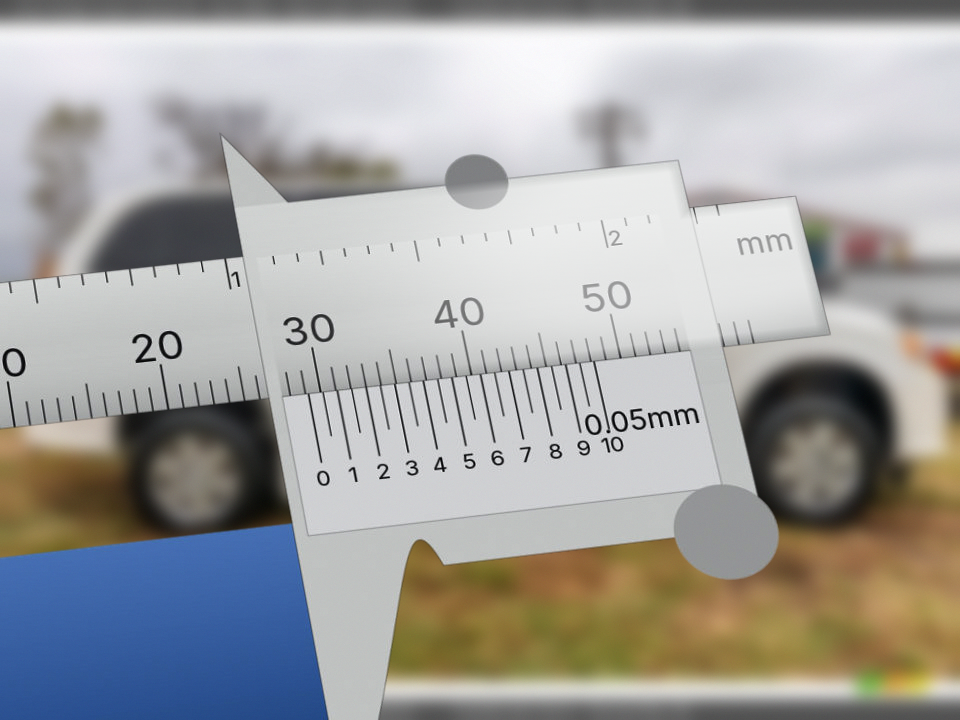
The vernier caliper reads 29.2 mm
